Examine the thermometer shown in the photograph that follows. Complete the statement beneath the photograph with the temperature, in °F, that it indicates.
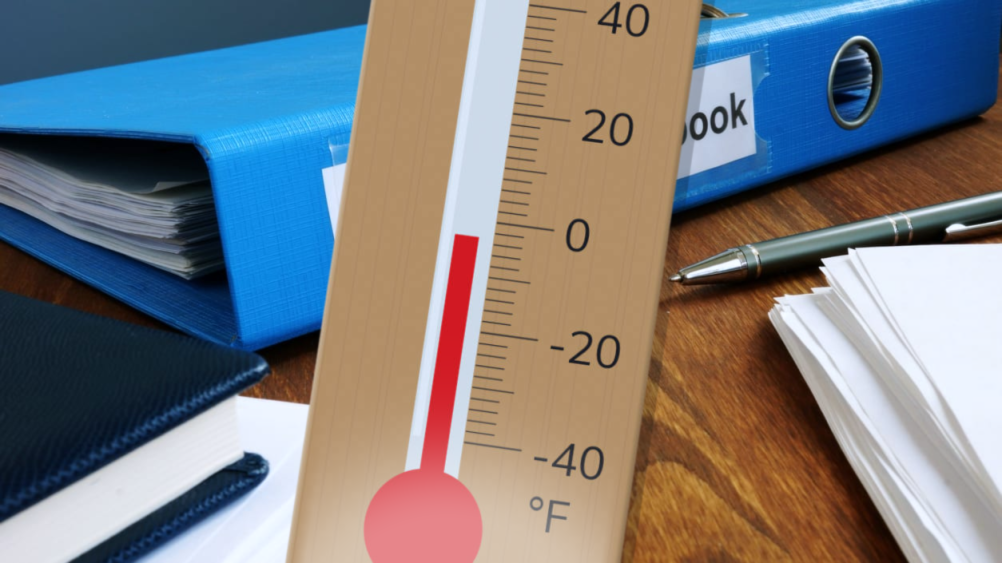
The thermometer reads -3 °F
